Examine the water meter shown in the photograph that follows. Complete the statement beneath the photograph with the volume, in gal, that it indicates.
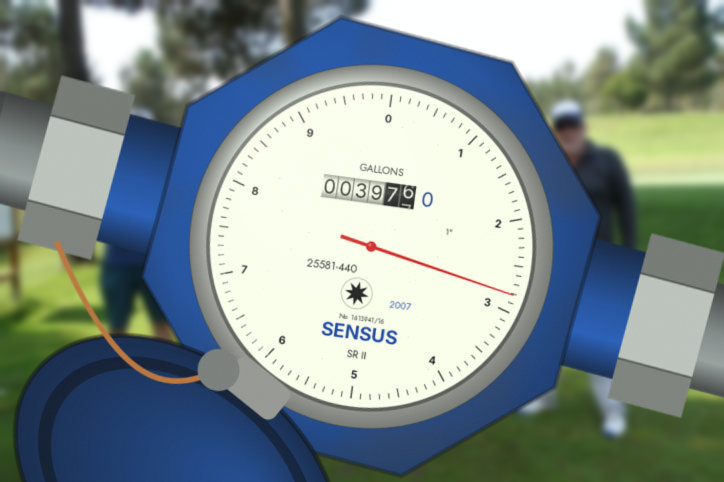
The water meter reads 39762.8 gal
